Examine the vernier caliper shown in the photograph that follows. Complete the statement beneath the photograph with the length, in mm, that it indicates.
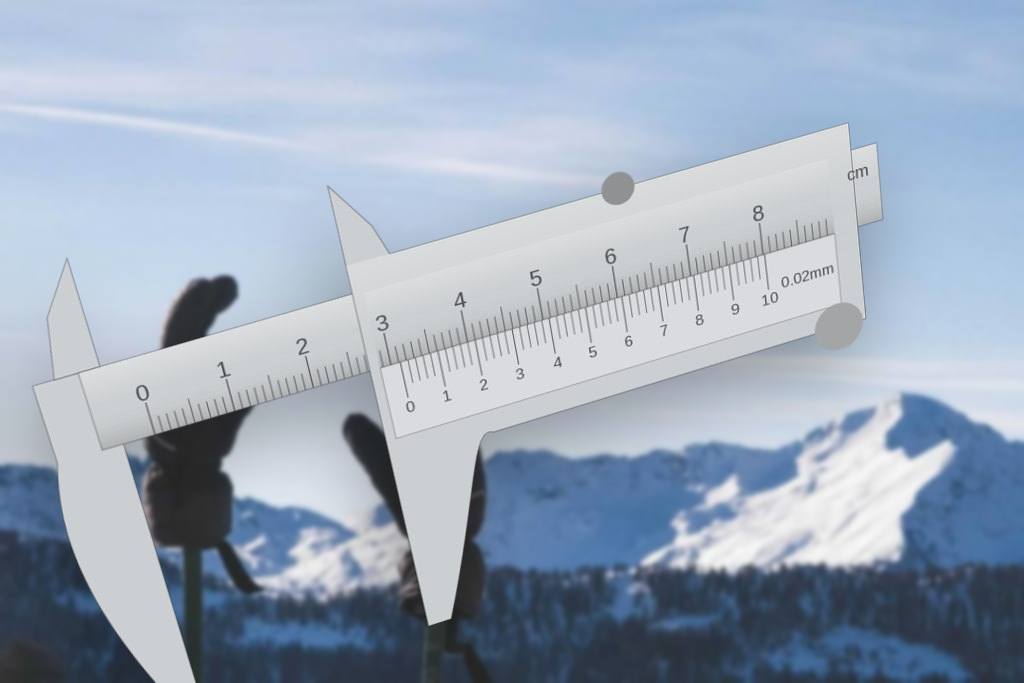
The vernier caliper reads 31.2 mm
